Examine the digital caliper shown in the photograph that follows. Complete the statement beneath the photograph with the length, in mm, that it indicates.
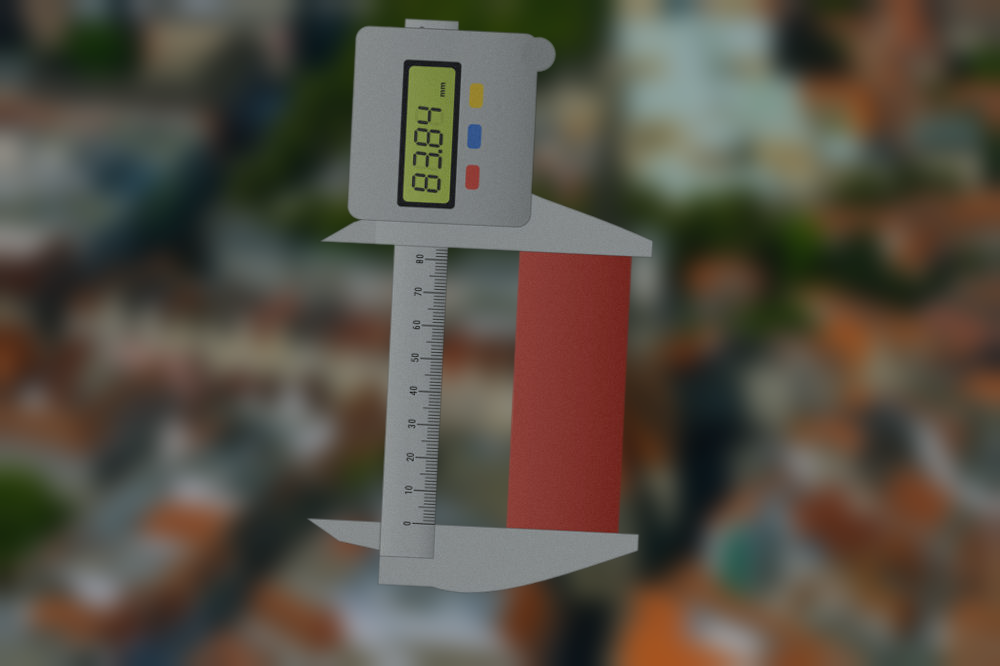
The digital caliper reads 83.84 mm
